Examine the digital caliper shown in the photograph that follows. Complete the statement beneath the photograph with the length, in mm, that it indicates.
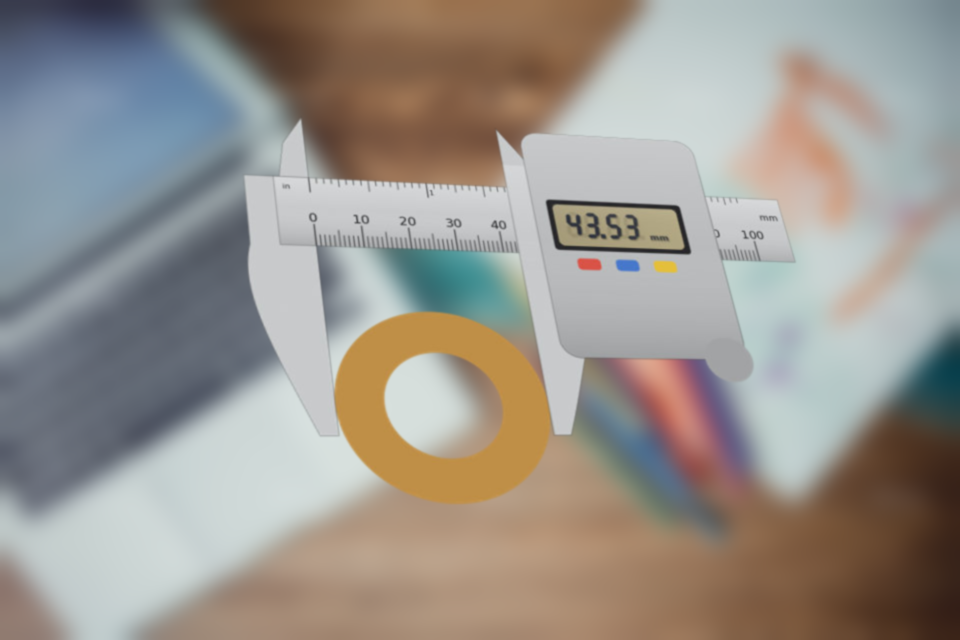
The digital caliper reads 43.53 mm
